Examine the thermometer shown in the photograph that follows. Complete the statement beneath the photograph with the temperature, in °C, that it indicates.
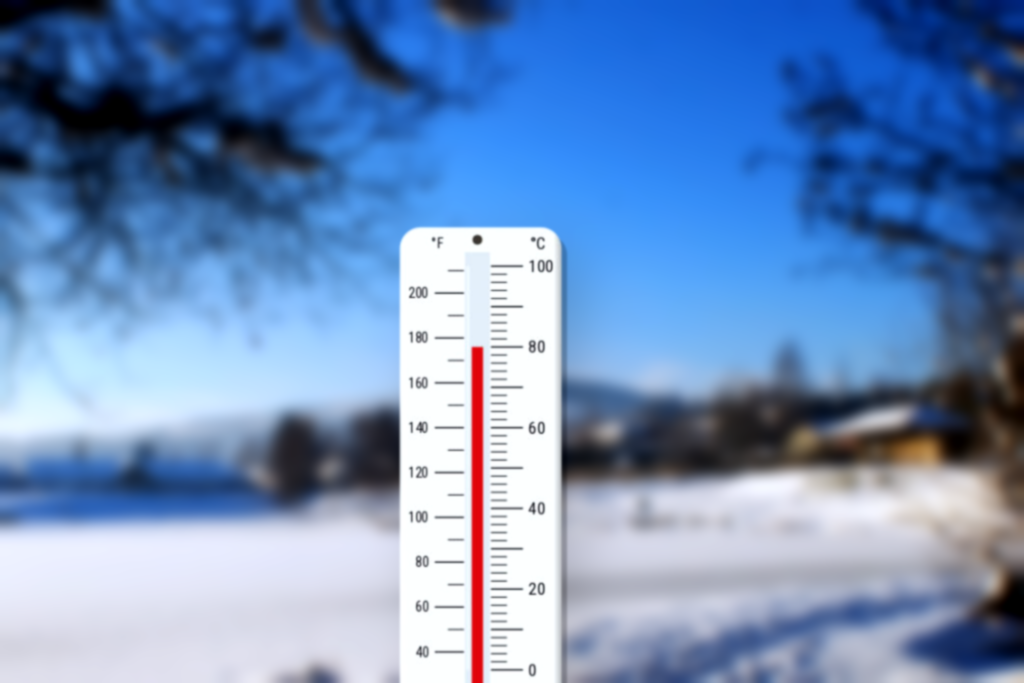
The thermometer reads 80 °C
